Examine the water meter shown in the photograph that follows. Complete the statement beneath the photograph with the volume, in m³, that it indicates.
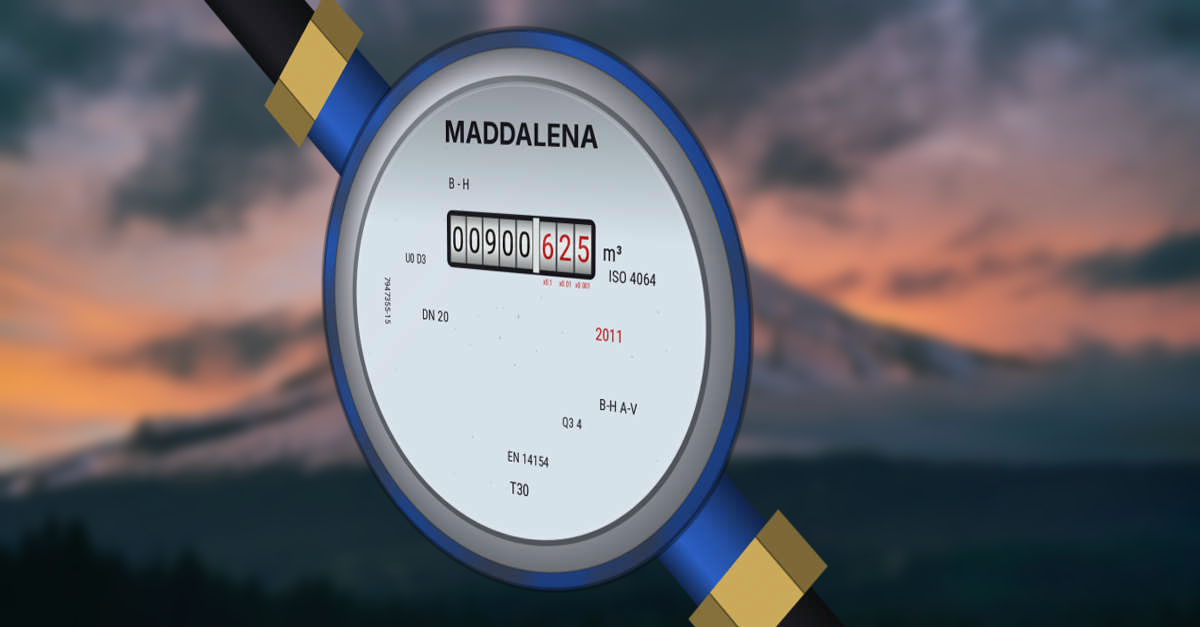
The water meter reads 900.625 m³
